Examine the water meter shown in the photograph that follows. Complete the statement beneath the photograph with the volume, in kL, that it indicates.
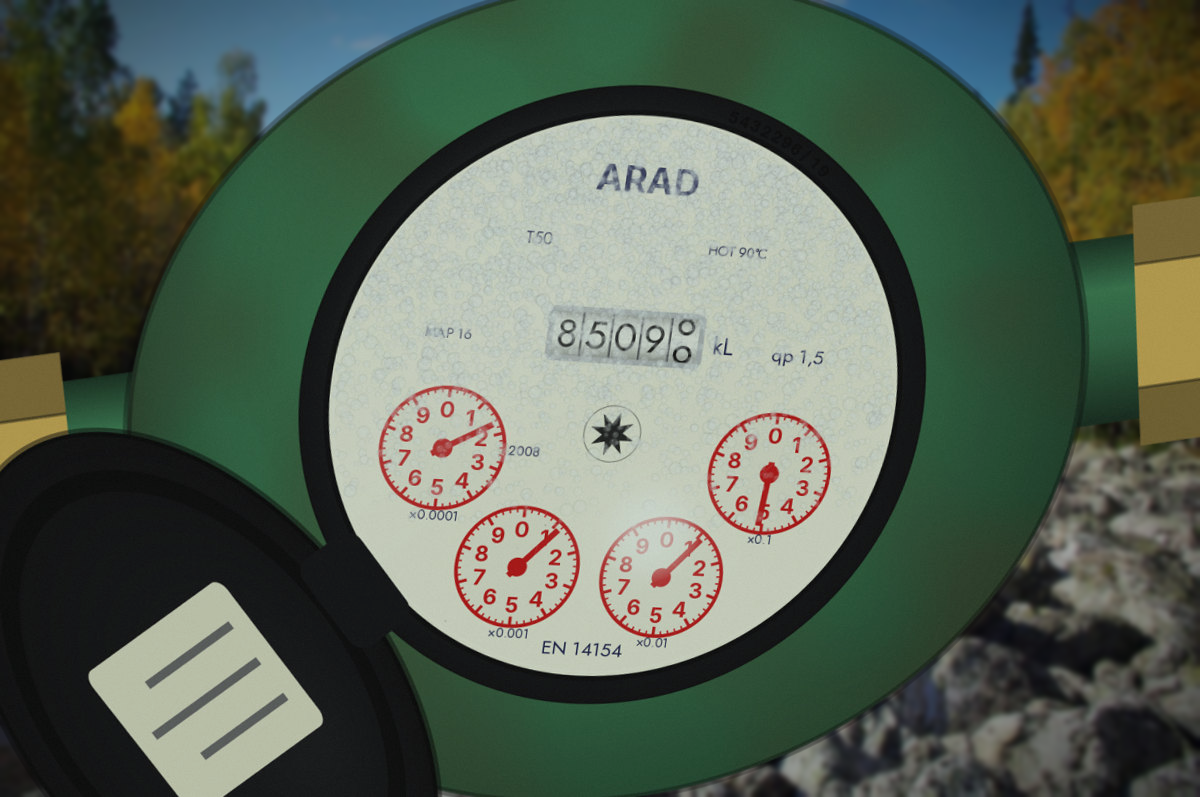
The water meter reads 85098.5111 kL
